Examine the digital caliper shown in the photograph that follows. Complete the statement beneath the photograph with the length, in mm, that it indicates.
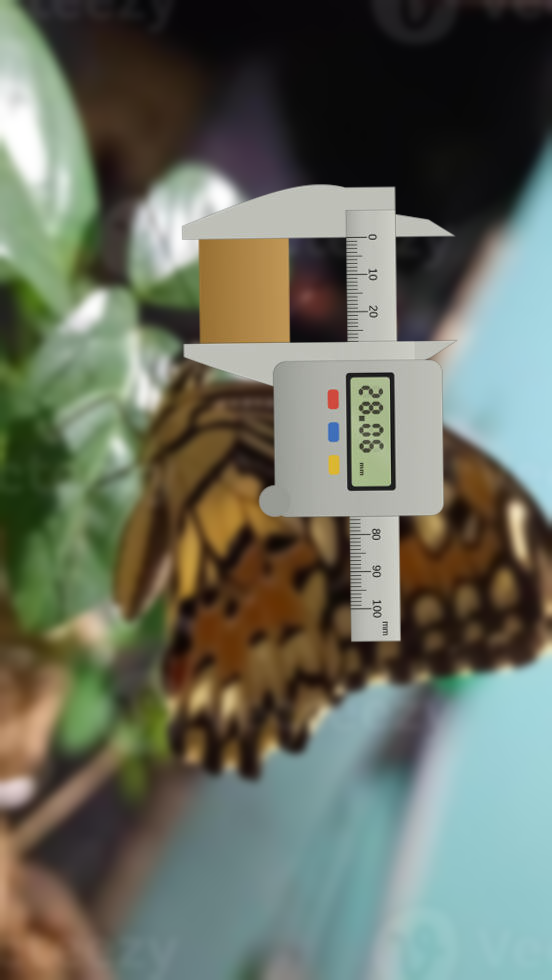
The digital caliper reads 28.06 mm
